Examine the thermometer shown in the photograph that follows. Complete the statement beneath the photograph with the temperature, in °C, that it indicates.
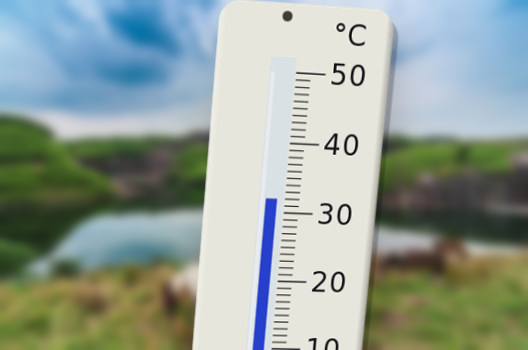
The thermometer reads 32 °C
